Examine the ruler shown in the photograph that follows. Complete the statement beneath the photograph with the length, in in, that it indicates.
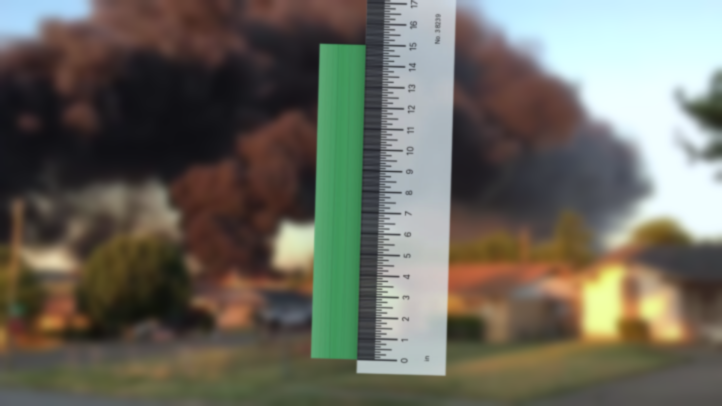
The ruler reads 15 in
